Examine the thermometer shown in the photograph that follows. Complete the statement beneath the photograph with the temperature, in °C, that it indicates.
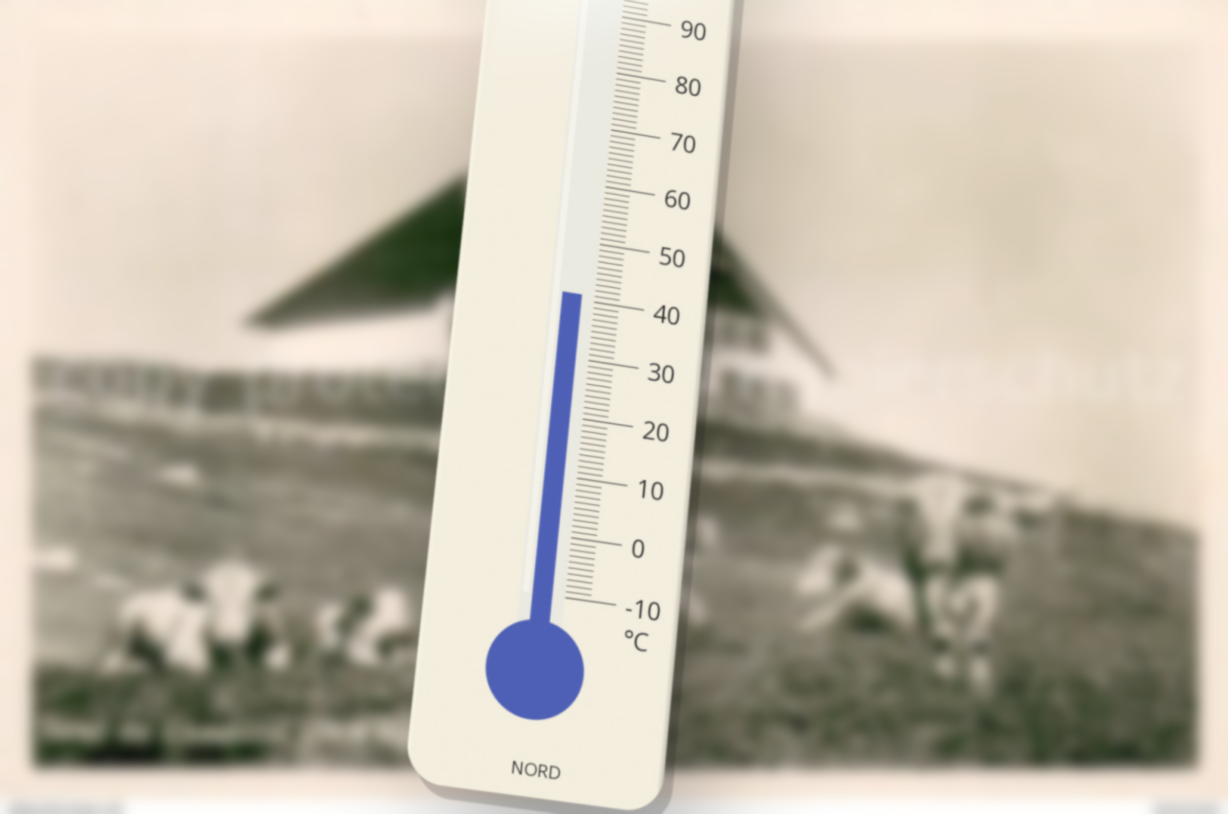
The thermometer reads 41 °C
